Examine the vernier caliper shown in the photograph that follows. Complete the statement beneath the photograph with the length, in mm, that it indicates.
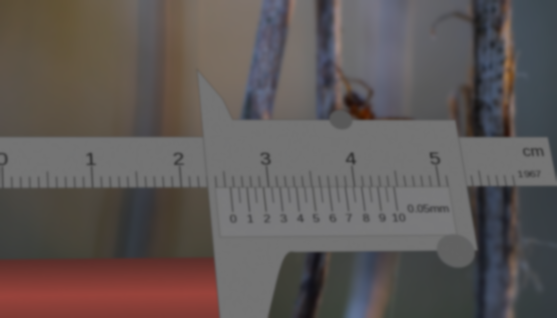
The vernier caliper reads 25.6 mm
